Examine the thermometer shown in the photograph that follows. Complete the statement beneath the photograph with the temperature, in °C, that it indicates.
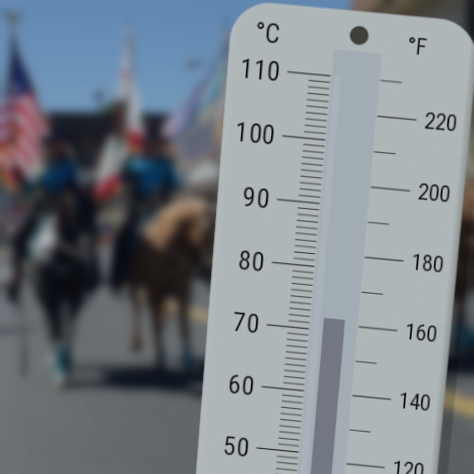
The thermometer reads 72 °C
